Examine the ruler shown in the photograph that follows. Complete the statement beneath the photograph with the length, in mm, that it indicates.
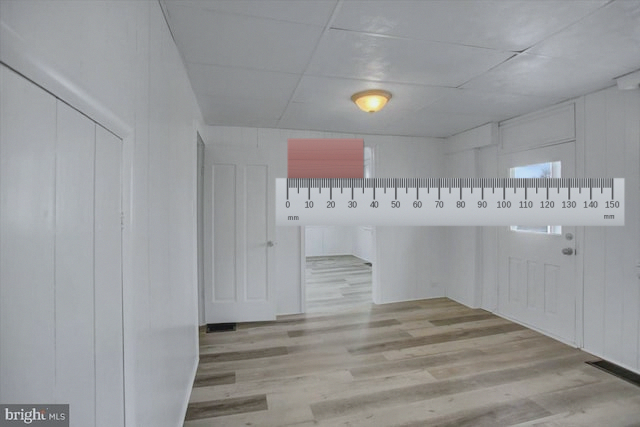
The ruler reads 35 mm
